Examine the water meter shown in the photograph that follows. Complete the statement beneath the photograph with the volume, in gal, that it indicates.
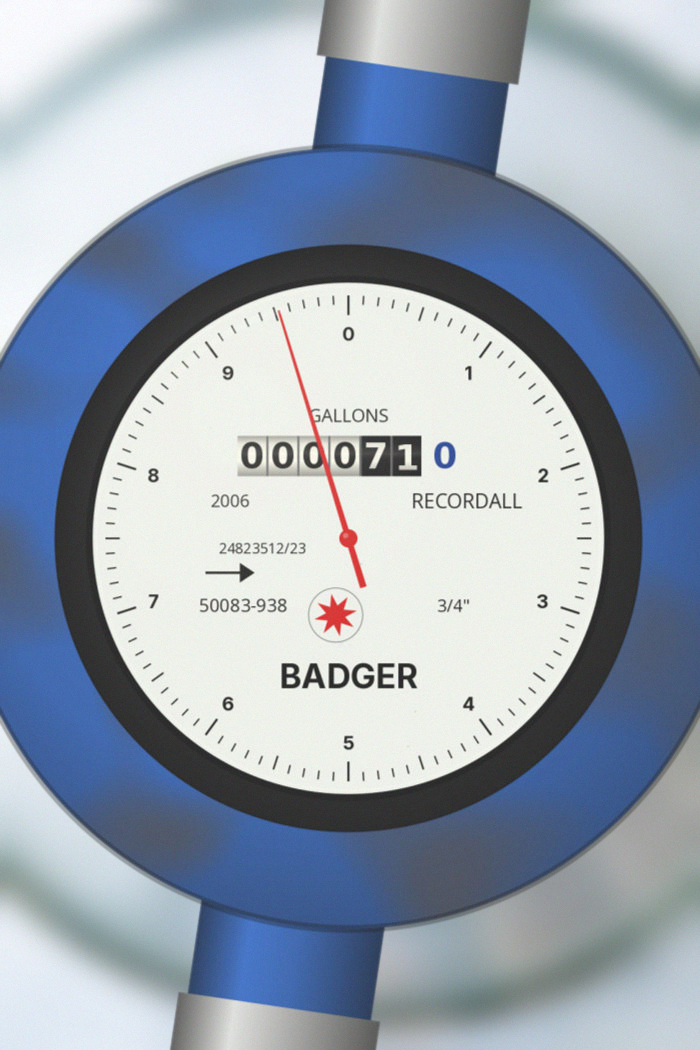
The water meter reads 709.5 gal
